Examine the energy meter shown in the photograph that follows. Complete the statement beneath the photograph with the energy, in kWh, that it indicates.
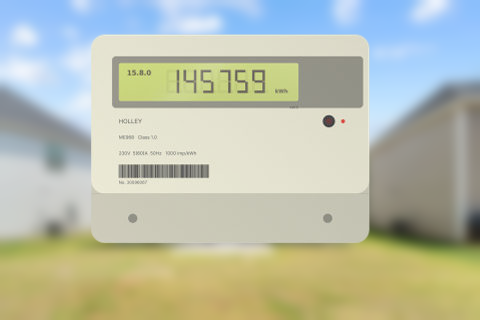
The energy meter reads 145759 kWh
